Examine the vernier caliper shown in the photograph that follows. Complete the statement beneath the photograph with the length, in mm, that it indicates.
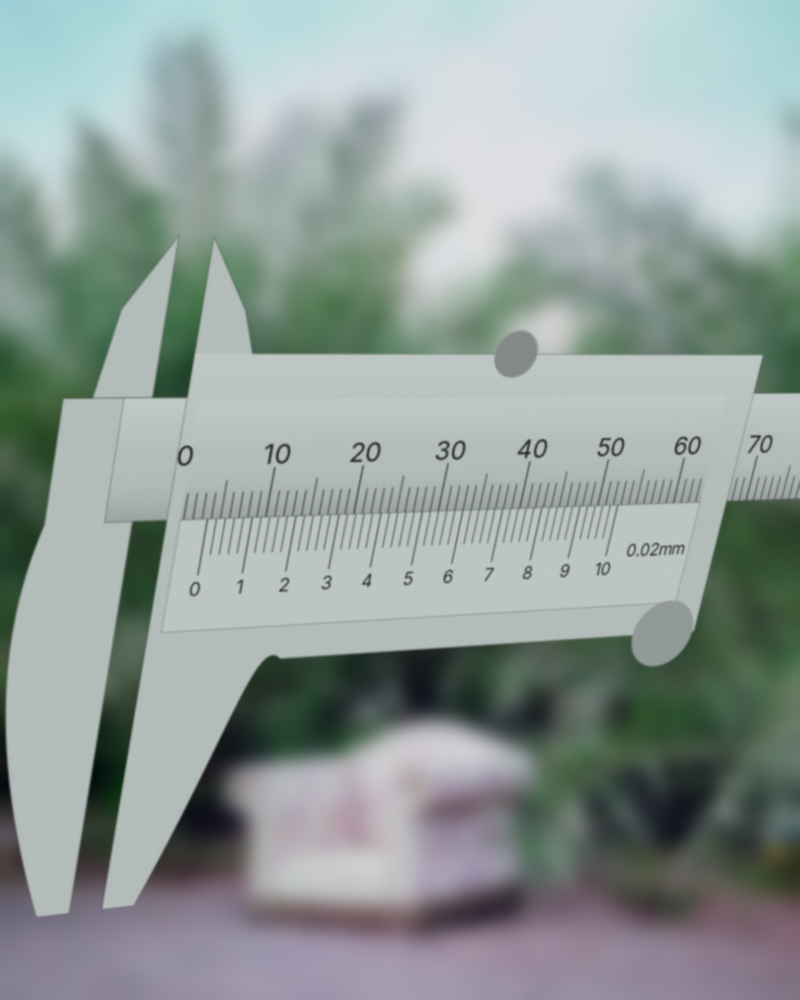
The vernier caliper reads 3.6 mm
